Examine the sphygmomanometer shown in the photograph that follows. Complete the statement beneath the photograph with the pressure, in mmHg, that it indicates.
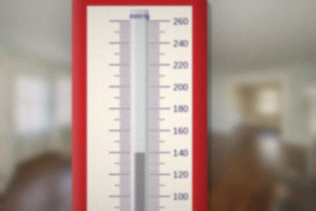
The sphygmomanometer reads 140 mmHg
